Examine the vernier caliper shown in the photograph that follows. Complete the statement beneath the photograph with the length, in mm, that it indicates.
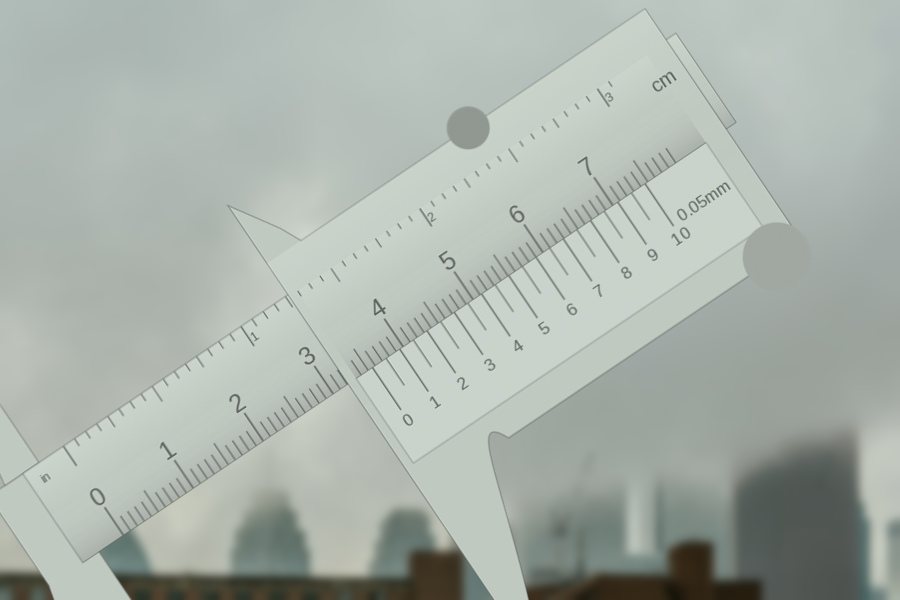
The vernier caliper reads 35.6 mm
